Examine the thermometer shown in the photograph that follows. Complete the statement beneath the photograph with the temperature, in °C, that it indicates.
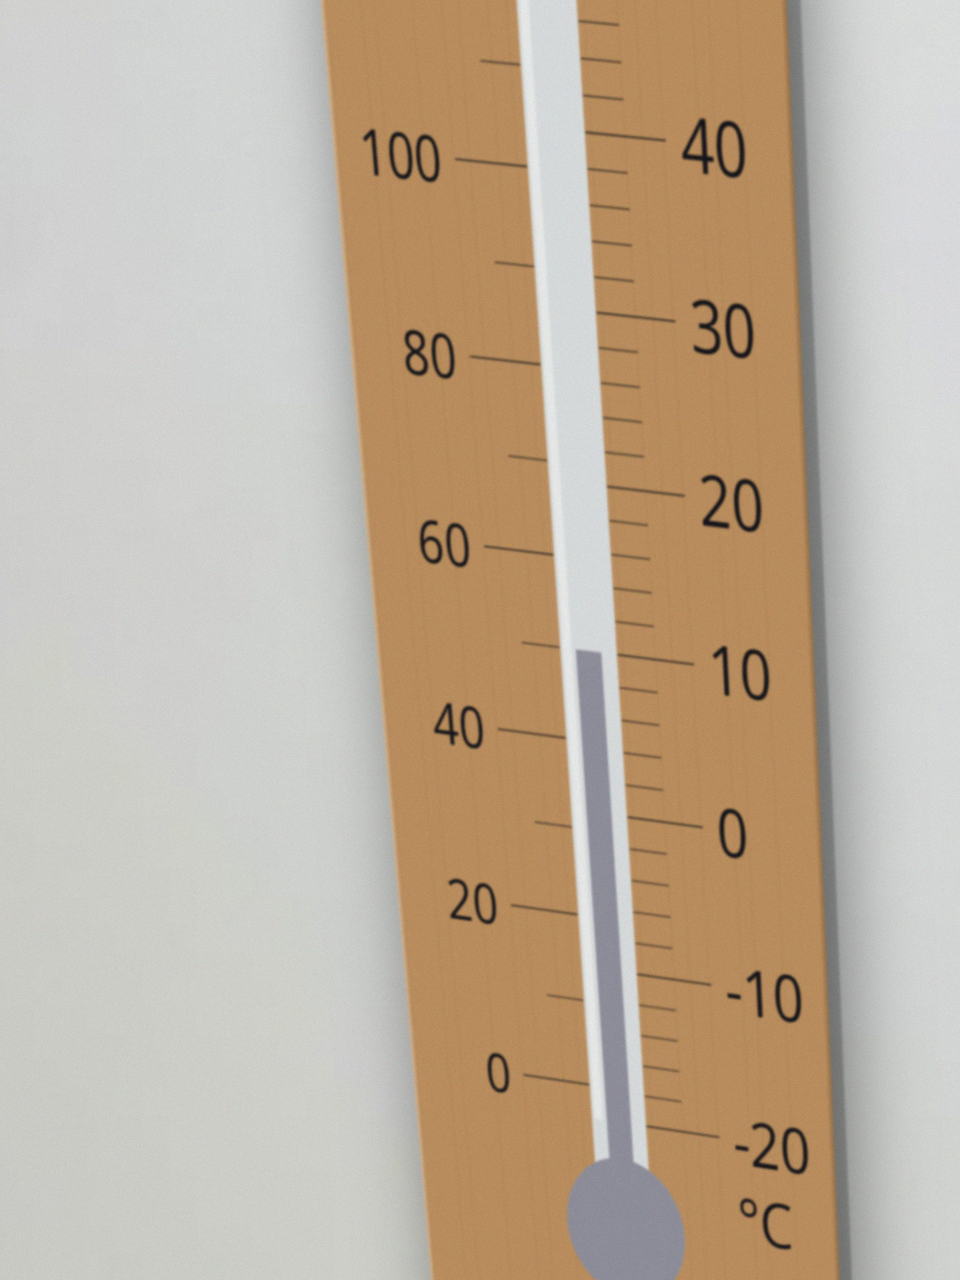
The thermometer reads 10 °C
